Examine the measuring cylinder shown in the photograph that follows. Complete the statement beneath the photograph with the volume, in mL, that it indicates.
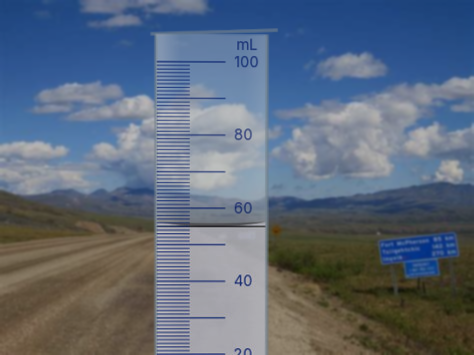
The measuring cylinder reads 55 mL
